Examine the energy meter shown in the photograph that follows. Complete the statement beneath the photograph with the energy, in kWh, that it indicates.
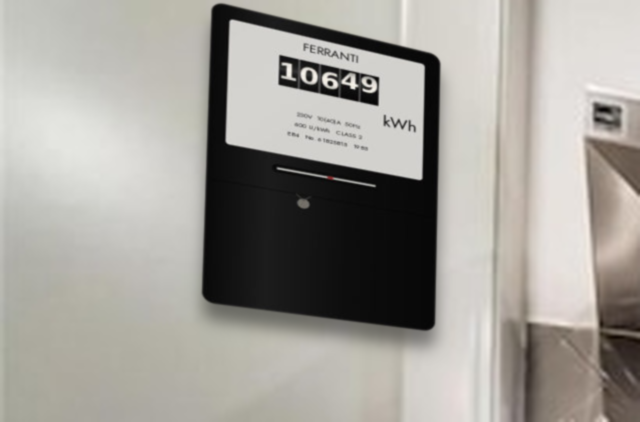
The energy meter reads 10649 kWh
